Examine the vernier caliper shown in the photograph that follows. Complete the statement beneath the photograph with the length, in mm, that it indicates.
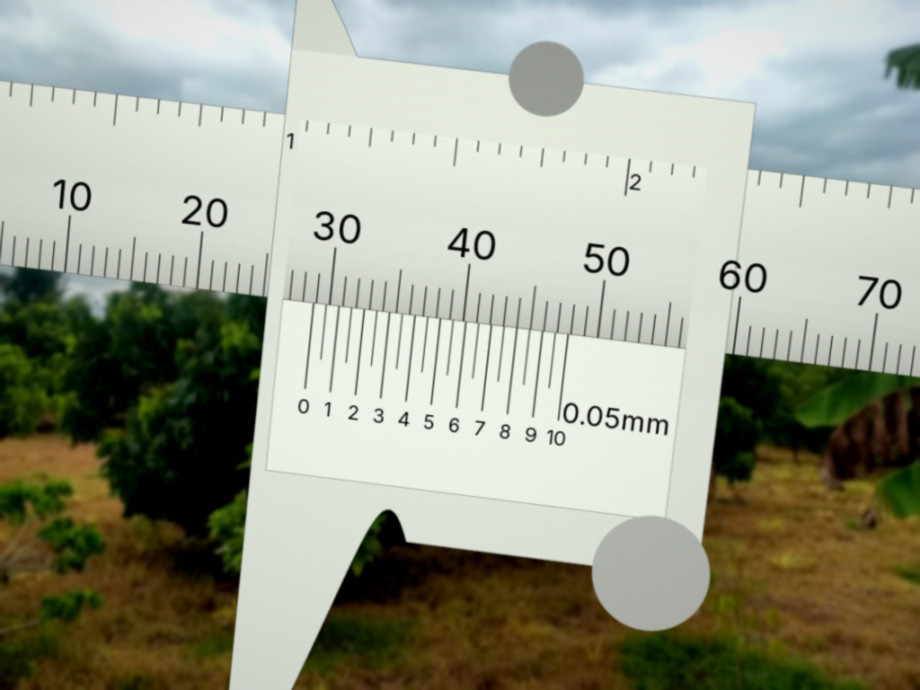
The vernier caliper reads 28.8 mm
